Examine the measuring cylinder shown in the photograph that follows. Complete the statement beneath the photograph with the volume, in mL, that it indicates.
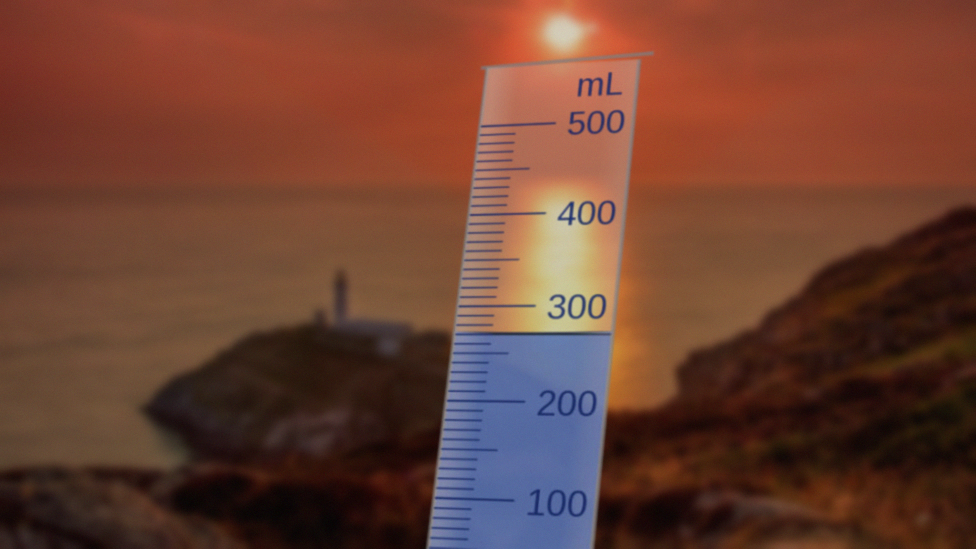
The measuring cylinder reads 270 mL
